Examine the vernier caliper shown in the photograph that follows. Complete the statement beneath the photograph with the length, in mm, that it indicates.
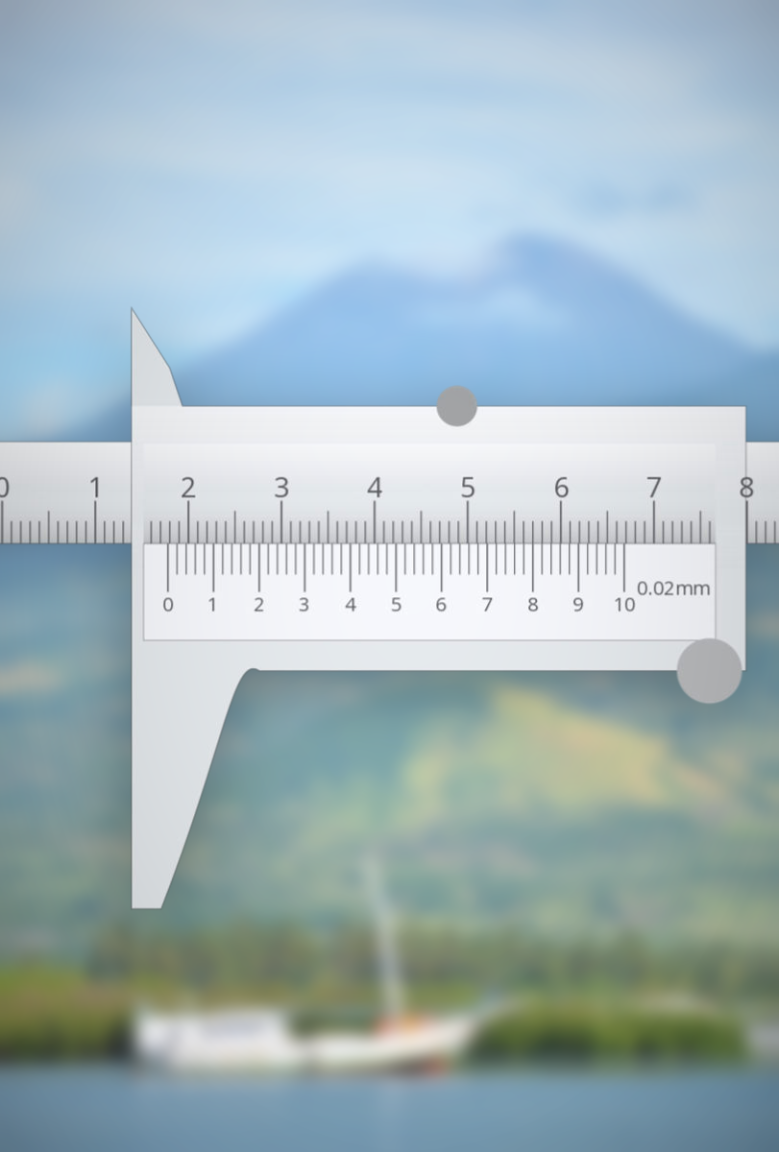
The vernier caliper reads 17.8 mm
